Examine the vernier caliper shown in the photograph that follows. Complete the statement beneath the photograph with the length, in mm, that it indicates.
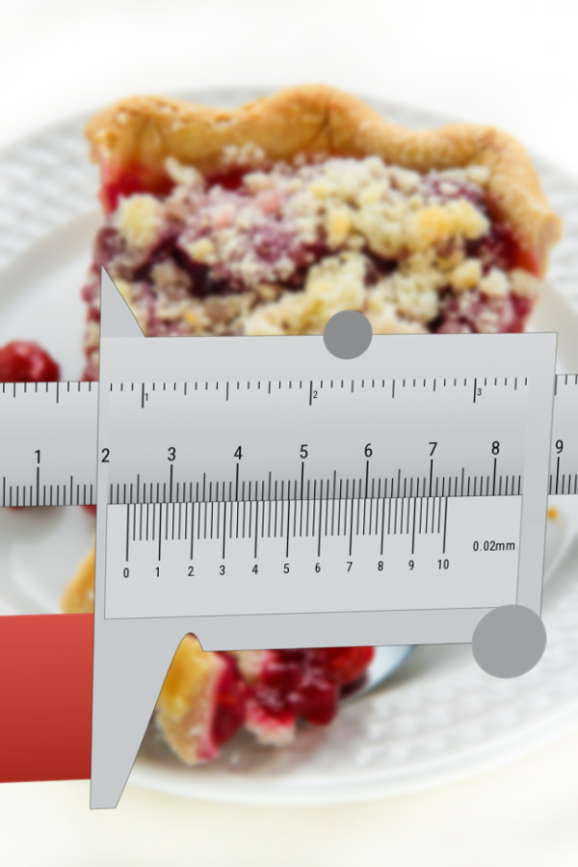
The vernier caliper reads 23.6 mm
